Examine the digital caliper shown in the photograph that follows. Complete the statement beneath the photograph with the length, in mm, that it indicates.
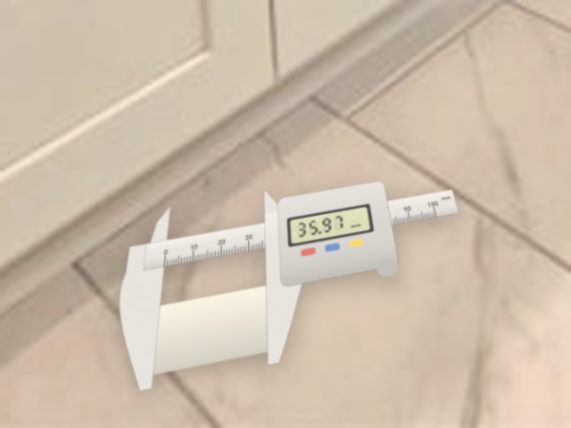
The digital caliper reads 35.97 mm
